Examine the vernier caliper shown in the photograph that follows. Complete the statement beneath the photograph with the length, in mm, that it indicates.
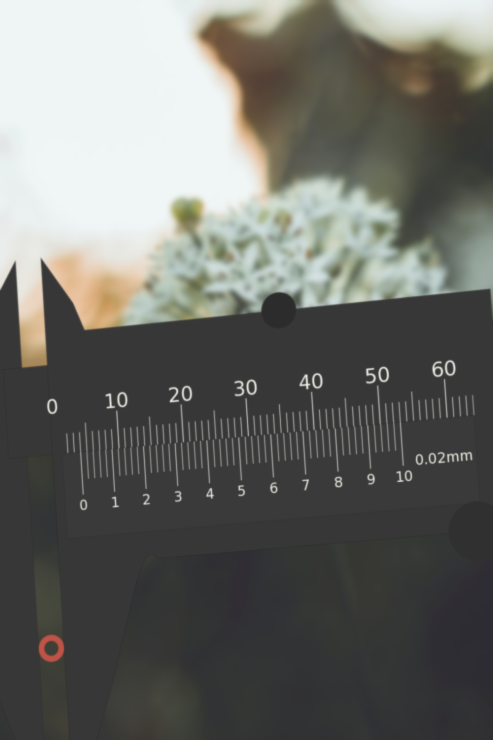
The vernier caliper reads 4.0 mm
